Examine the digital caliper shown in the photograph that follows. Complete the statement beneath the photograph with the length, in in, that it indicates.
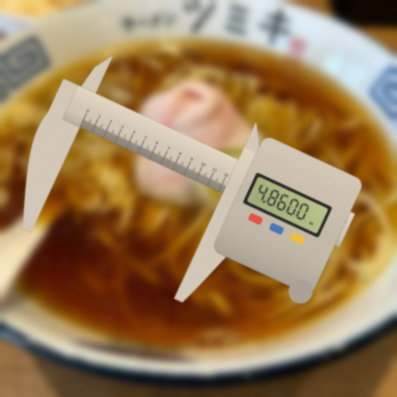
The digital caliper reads 4.8600 in
